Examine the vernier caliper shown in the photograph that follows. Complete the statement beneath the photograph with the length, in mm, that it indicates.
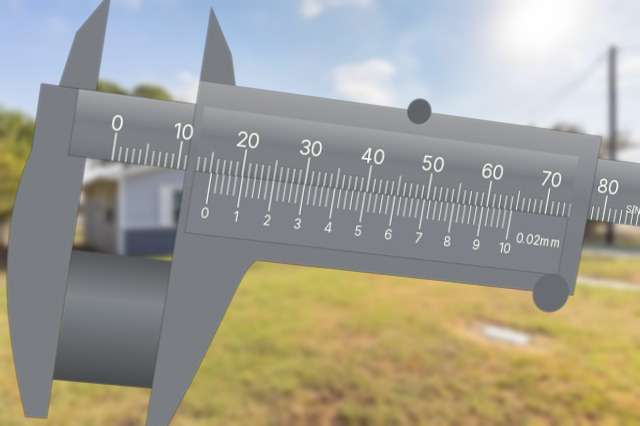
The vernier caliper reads 15.2 mm
